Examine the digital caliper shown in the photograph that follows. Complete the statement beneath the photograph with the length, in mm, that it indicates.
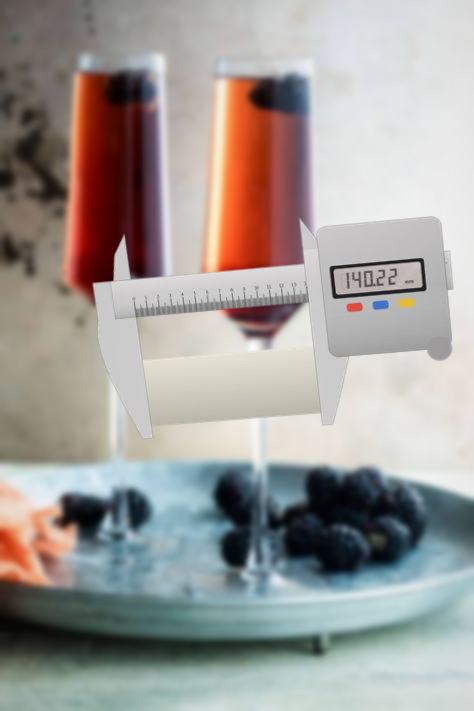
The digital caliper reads 140.22 mm
